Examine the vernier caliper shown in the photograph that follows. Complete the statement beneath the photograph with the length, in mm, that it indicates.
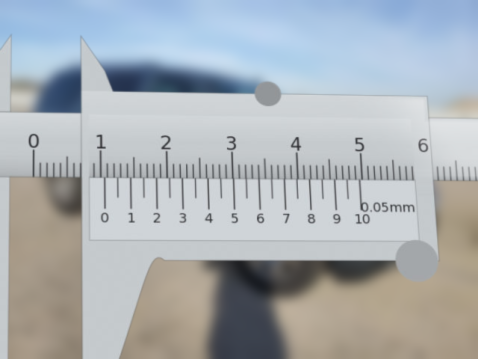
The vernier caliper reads 10.6 mm
